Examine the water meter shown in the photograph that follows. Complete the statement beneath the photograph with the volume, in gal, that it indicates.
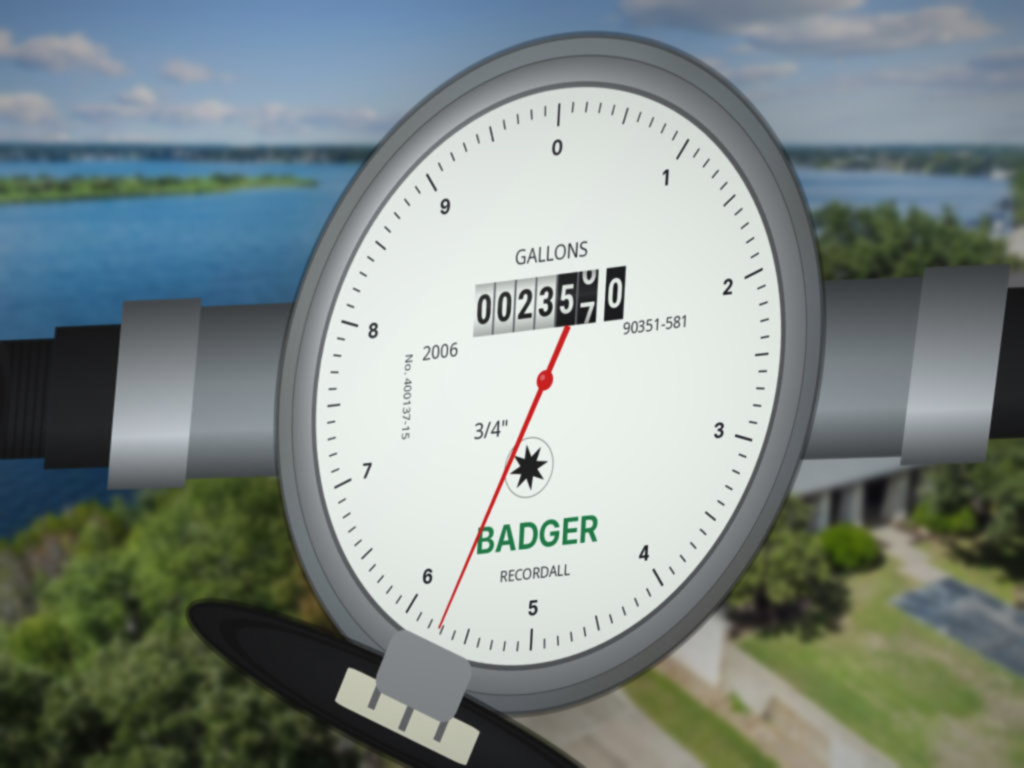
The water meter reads 23565.7 gal
